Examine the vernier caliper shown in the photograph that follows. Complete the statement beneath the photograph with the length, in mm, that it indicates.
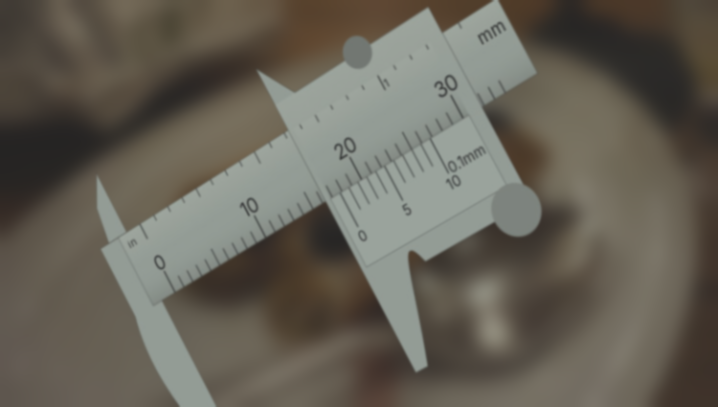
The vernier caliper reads 17.8 mm
